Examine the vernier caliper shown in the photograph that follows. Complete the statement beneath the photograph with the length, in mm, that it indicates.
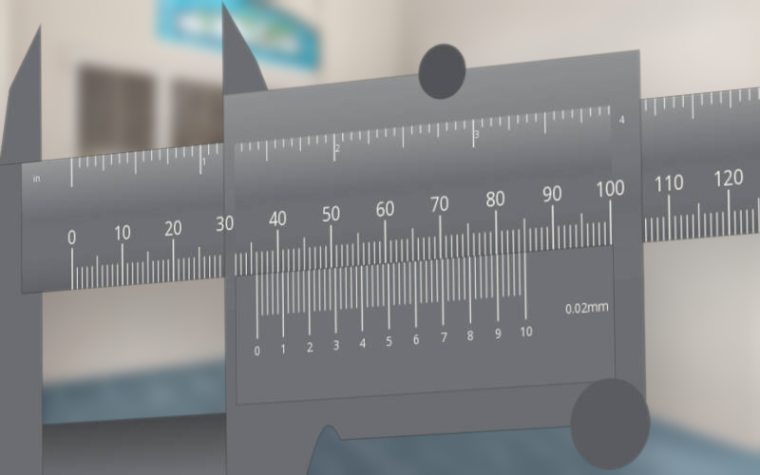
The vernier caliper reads 36.0 mm
